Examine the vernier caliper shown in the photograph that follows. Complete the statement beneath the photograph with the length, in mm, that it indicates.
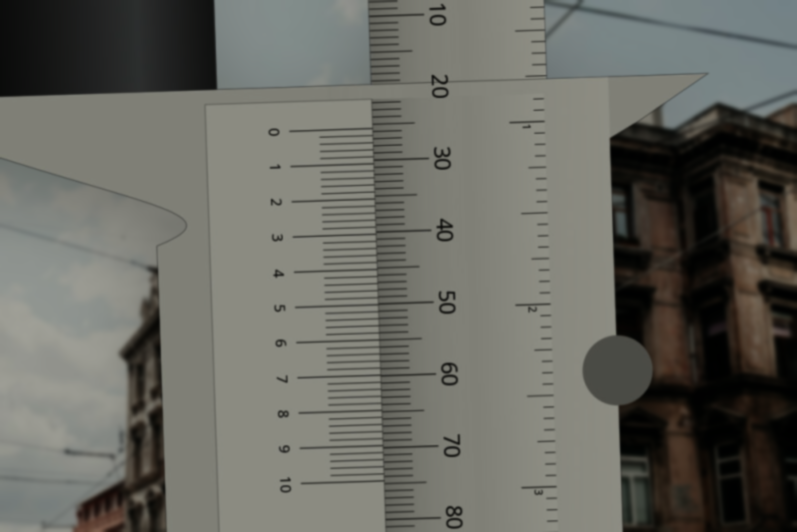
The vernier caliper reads 25.6 mm
